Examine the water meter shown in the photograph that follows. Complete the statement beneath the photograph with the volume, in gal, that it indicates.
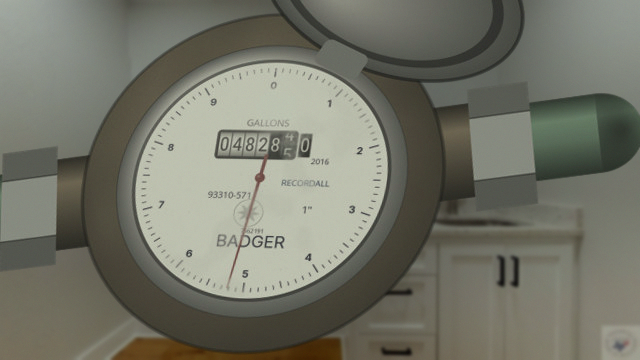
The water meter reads 482845.2 gal
